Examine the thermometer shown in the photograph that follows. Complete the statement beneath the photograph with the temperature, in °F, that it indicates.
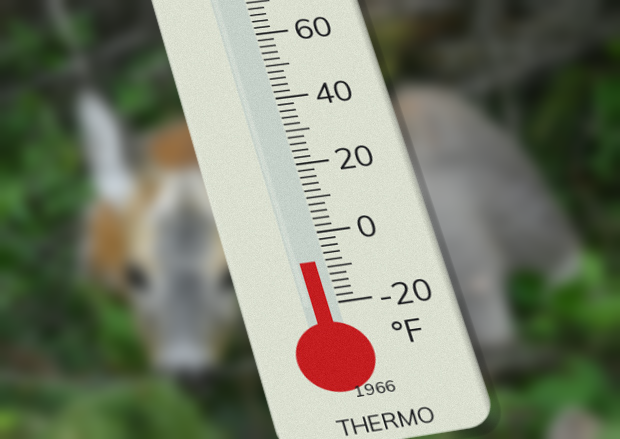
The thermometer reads -8 °F
